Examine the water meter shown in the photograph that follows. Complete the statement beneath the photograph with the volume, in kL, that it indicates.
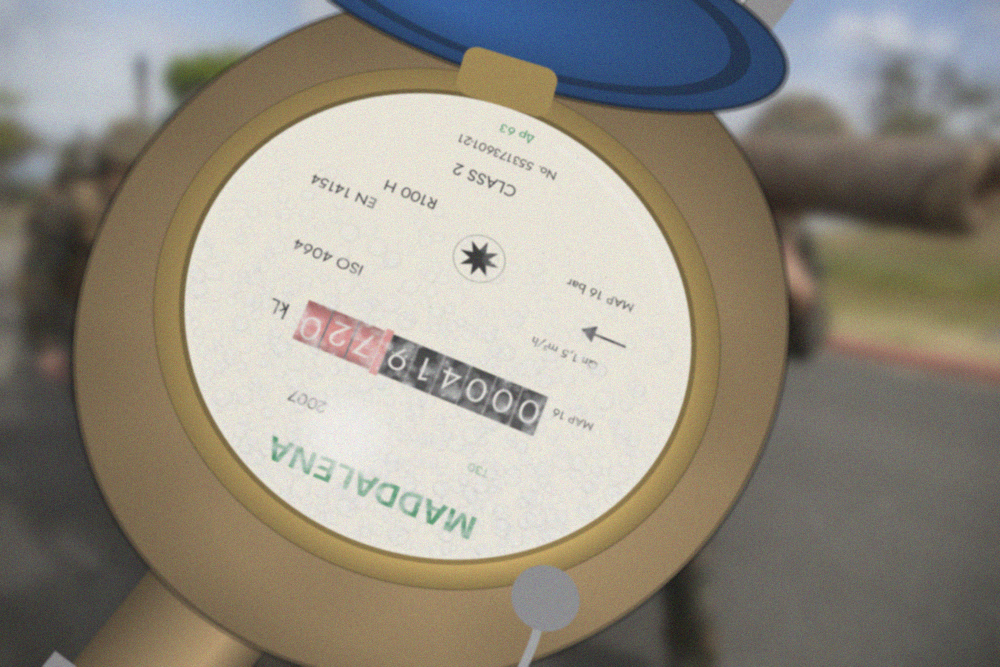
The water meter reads 419.720 kL
